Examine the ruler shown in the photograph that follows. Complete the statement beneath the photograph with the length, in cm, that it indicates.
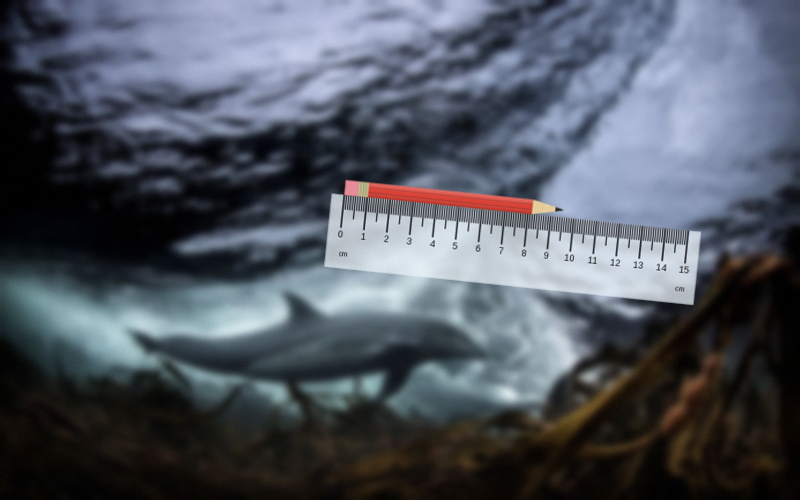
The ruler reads 9.5 cm
